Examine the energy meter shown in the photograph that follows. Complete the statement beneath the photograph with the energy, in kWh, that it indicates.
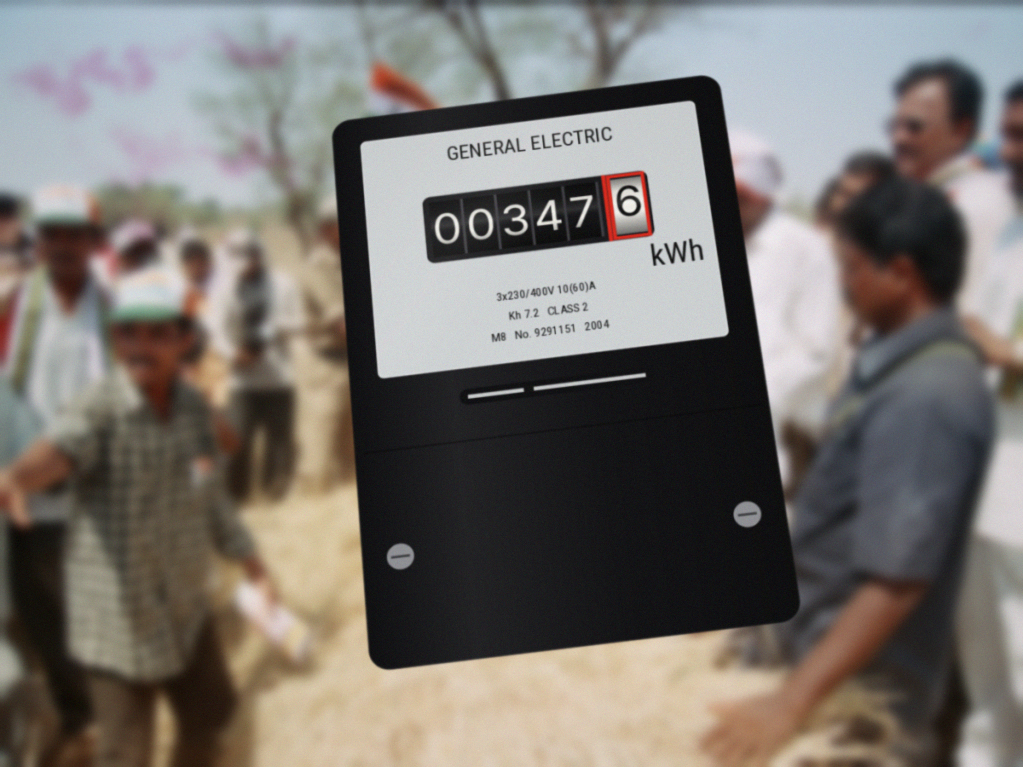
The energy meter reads 347.6 kWh
